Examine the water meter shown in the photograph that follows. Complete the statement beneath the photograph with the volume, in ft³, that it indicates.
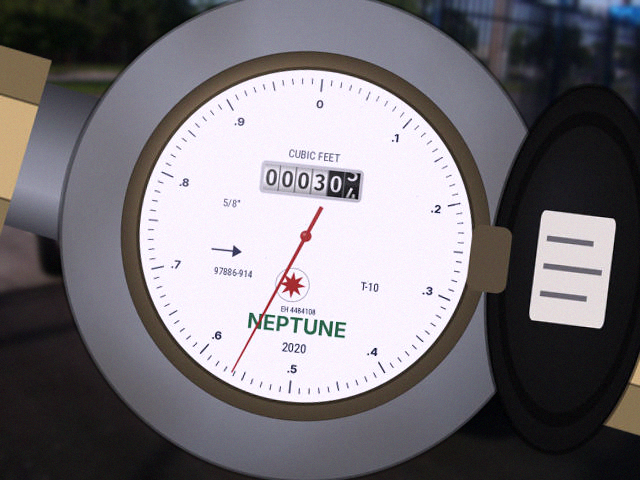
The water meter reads 303.56 ft³
